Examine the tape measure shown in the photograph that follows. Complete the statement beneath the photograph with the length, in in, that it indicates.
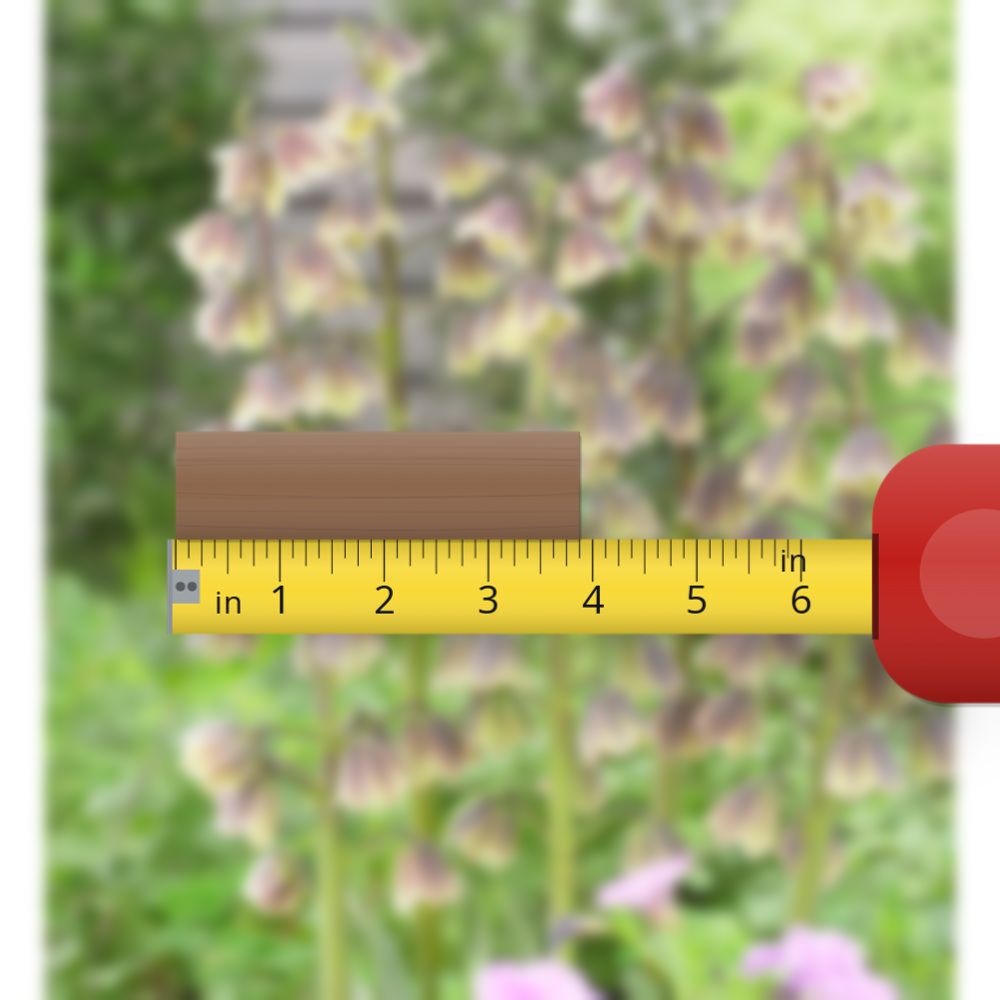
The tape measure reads 3.875 in
